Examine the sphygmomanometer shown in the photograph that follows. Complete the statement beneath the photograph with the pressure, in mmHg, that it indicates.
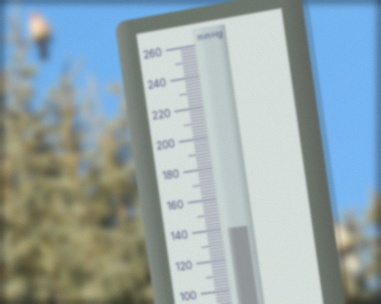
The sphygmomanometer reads 140 mmHg
